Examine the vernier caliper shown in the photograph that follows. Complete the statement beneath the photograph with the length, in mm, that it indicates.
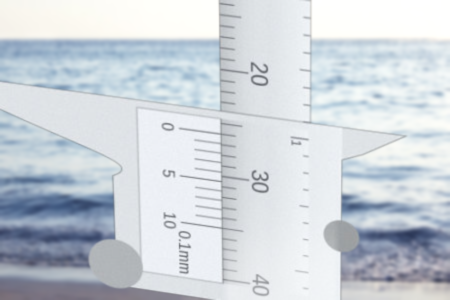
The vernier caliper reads 26.0 mm
